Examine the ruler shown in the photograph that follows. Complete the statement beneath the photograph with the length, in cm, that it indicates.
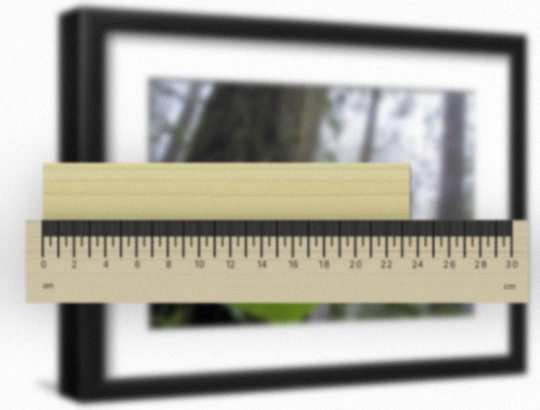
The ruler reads 23.5 cm
